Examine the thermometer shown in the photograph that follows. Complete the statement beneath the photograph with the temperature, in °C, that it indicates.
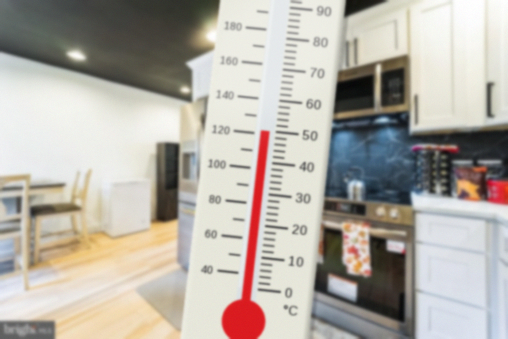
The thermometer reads 50 °C
